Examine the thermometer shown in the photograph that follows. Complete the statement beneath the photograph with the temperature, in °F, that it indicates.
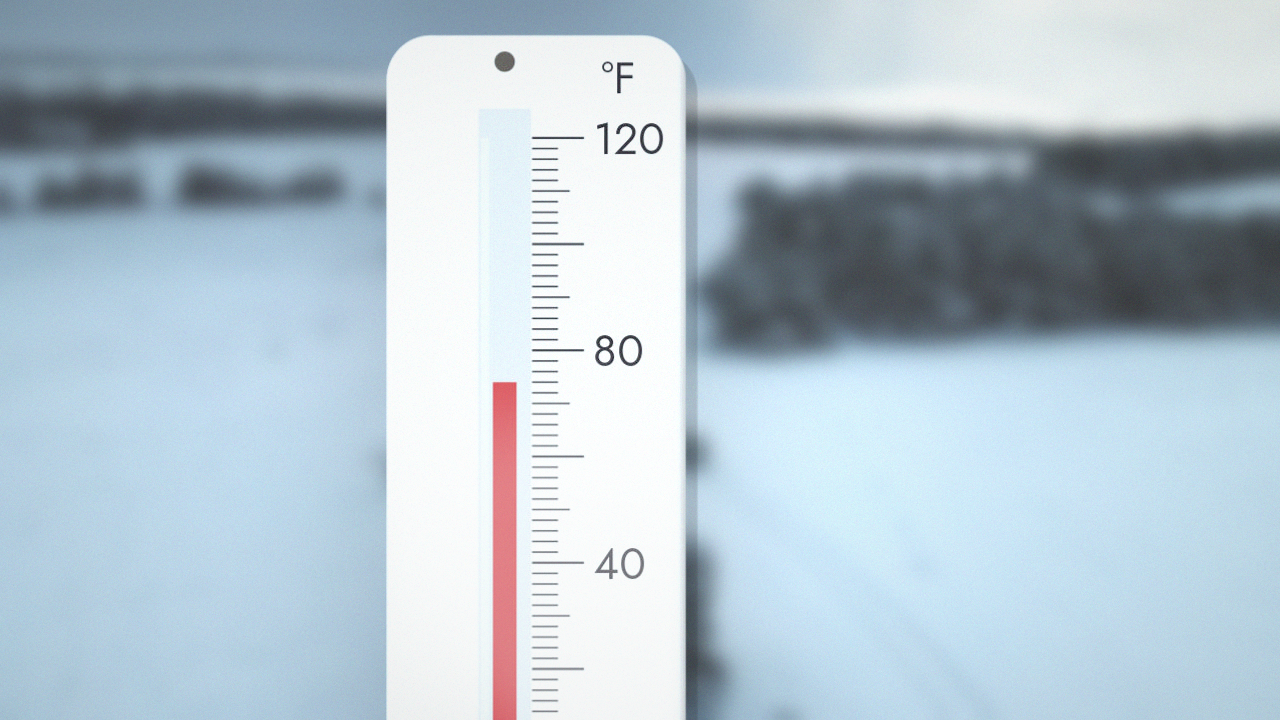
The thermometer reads 74 °F
